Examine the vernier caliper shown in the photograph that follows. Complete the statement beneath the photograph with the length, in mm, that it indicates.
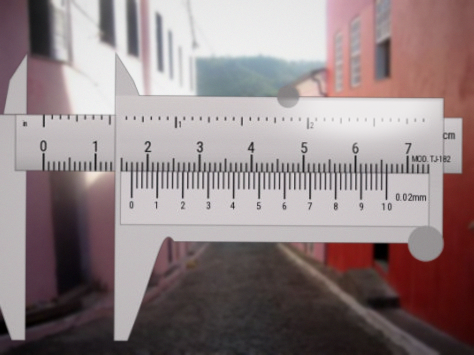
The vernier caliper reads 17.0 mm
